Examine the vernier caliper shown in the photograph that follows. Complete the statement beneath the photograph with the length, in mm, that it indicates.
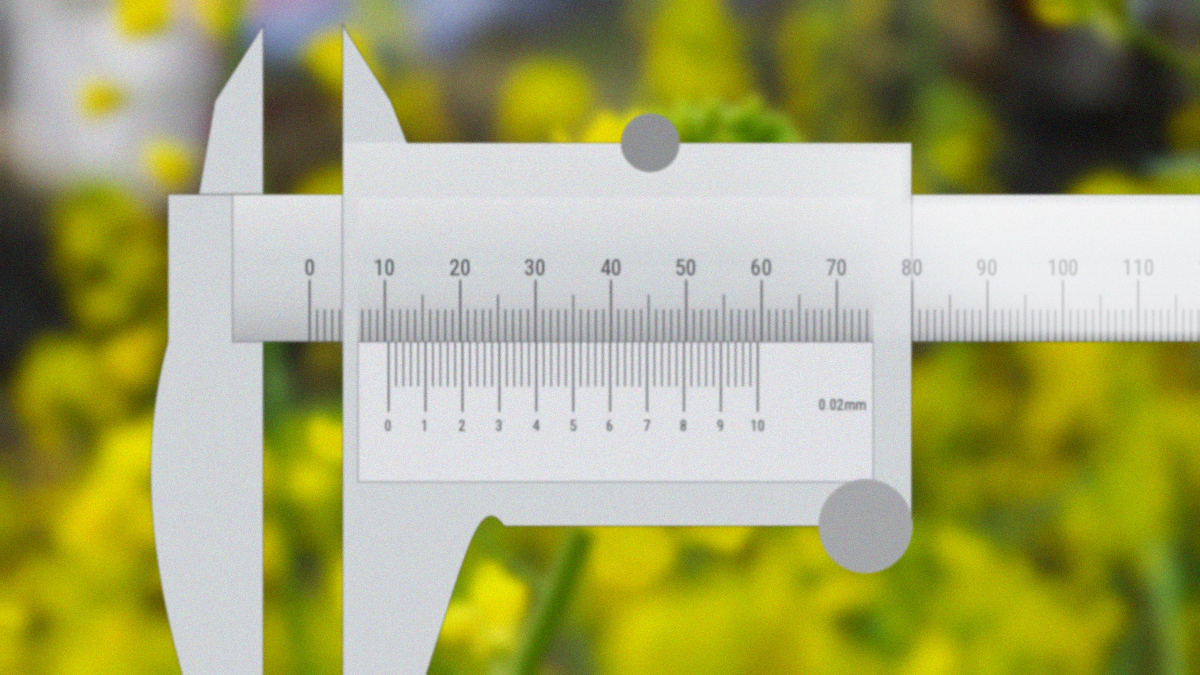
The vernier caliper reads 10.5 mm
